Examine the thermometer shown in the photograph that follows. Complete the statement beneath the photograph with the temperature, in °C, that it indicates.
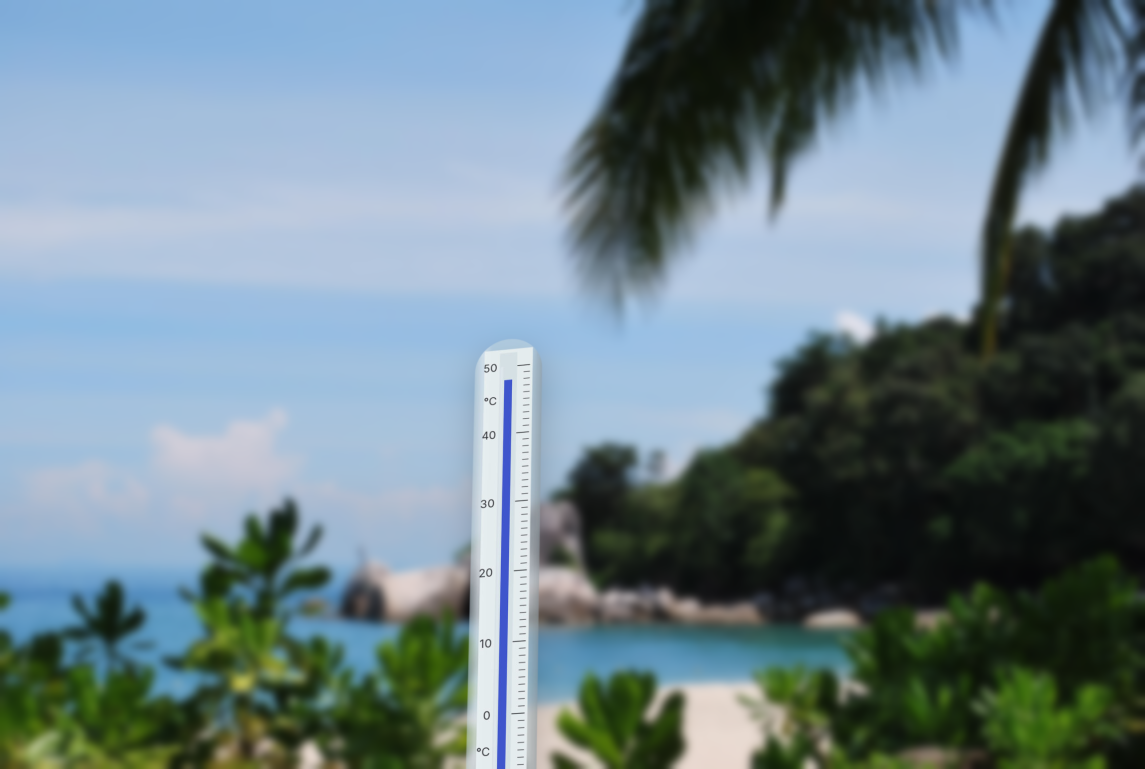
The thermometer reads 48 °C
